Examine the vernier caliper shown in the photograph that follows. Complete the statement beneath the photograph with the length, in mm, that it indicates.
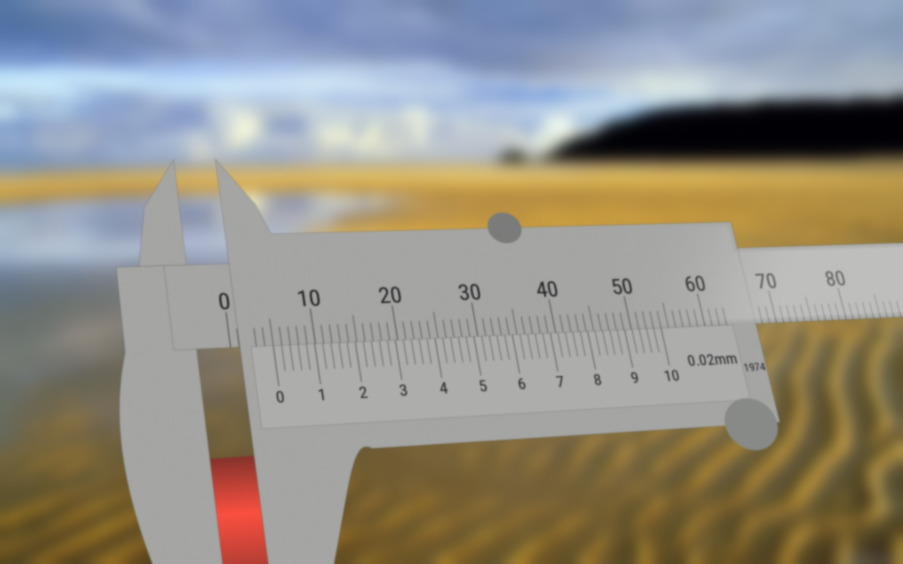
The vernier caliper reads 5.0 mm
